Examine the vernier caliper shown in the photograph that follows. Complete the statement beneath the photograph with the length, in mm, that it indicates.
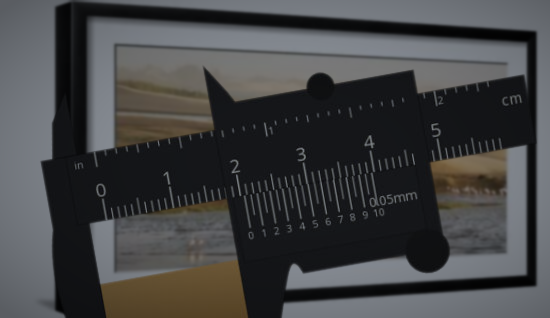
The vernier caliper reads 20.6 mm
